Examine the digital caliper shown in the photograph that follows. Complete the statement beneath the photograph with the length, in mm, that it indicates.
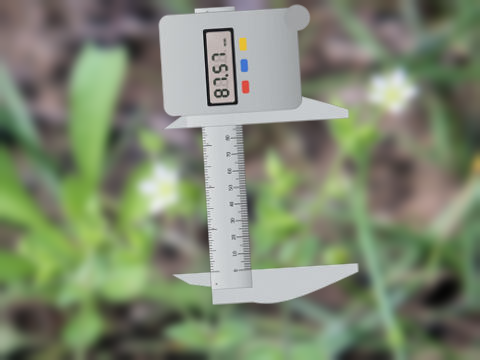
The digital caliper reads 87.57 mm
